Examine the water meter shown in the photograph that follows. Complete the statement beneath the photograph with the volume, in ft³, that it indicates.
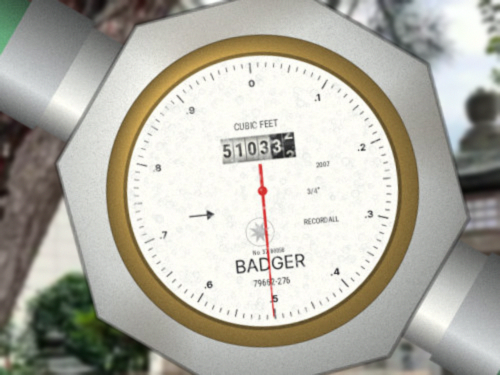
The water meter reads 510332.50 ft³
